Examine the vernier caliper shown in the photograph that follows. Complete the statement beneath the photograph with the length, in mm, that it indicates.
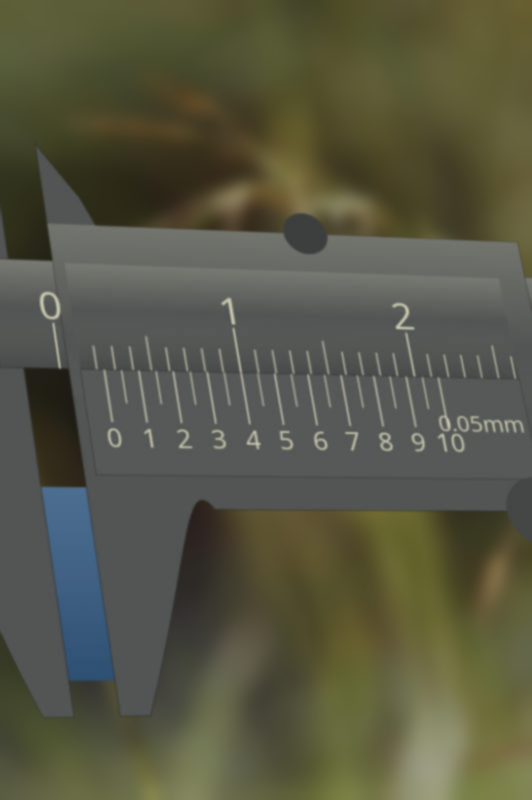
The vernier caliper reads 2.4 mm
